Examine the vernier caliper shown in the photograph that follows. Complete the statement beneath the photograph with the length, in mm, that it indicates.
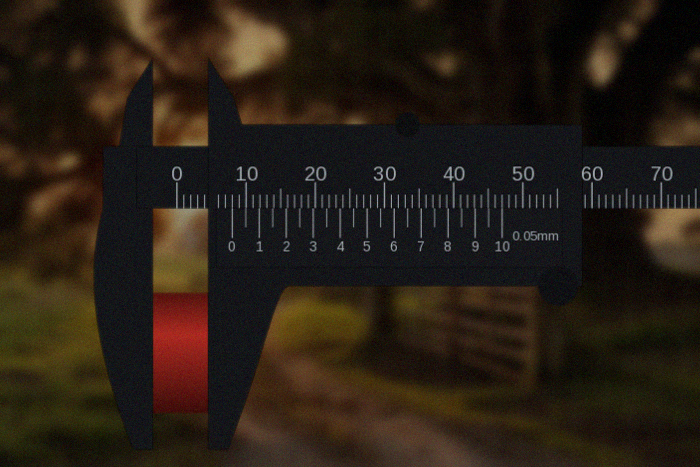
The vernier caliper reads 8.0 mm
